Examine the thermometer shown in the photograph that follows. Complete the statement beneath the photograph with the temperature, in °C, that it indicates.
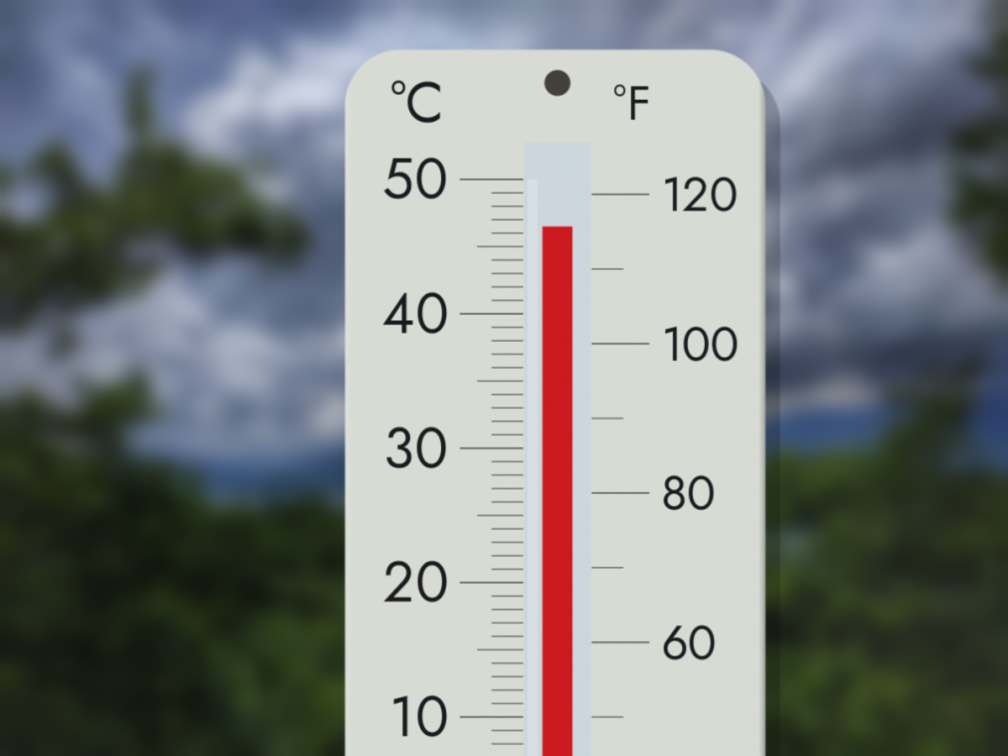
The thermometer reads 46.5 °C
